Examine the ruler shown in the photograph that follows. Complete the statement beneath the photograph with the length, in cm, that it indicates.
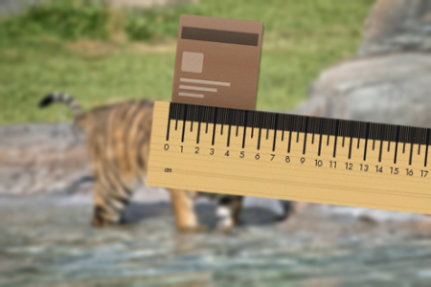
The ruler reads 5.5 cm
